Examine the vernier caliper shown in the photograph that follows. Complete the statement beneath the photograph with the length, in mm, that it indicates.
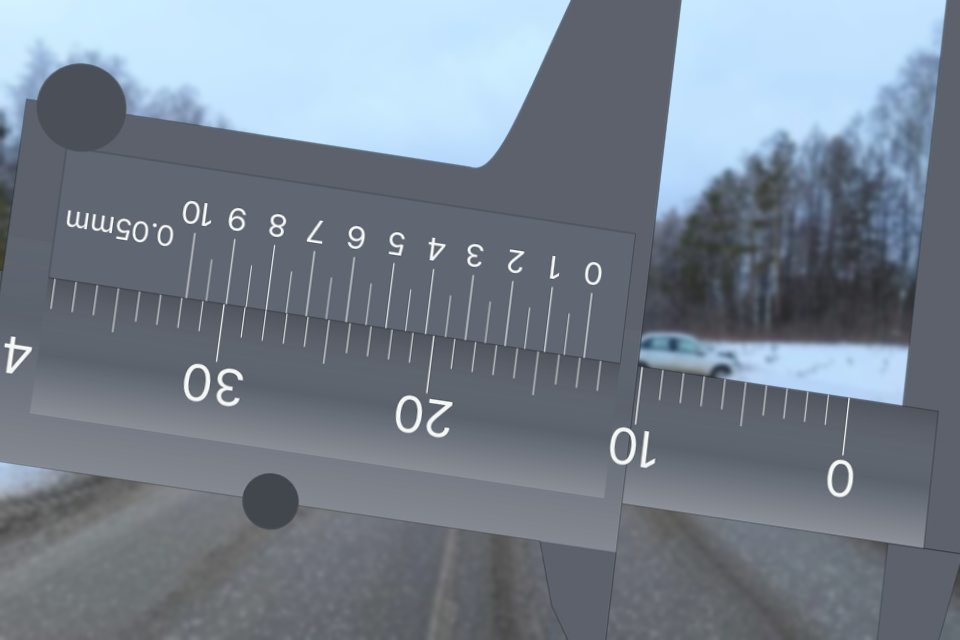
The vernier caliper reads 12.8 mm
